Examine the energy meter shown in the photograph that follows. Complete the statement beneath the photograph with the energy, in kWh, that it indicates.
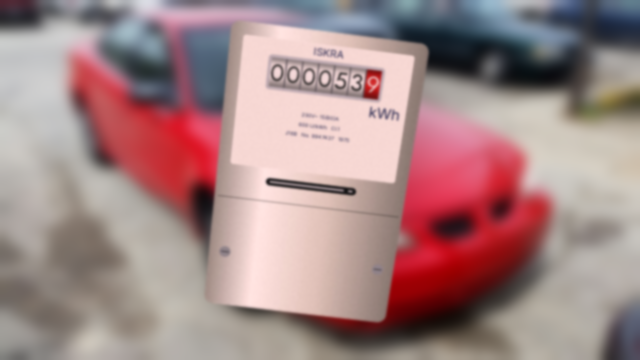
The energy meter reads 53.9 kWh
